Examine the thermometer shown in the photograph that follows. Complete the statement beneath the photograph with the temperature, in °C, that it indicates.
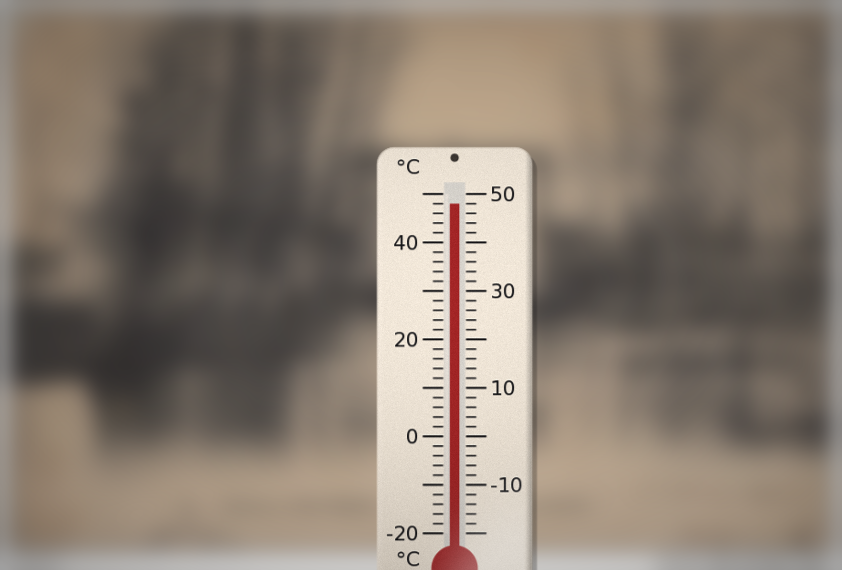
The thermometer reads 48 °C
